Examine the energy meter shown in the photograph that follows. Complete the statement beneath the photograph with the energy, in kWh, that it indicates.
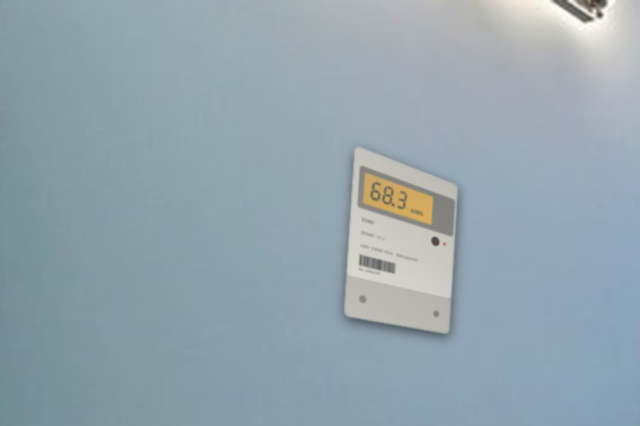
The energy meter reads 68.3 kWh
